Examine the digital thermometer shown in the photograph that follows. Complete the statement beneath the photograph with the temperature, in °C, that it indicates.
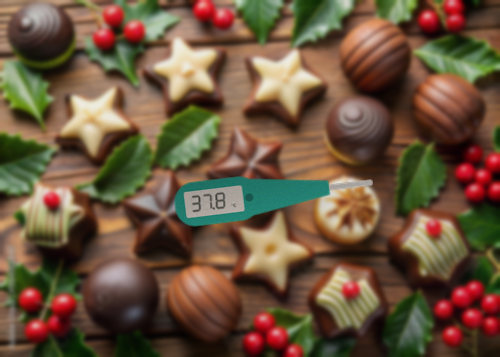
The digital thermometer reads 37.8 °C
